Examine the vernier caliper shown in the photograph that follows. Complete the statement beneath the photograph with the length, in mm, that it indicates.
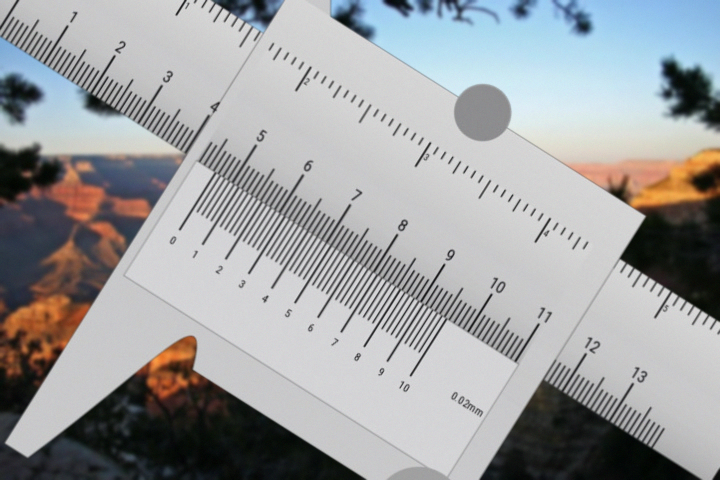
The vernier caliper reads 46.5 mm
